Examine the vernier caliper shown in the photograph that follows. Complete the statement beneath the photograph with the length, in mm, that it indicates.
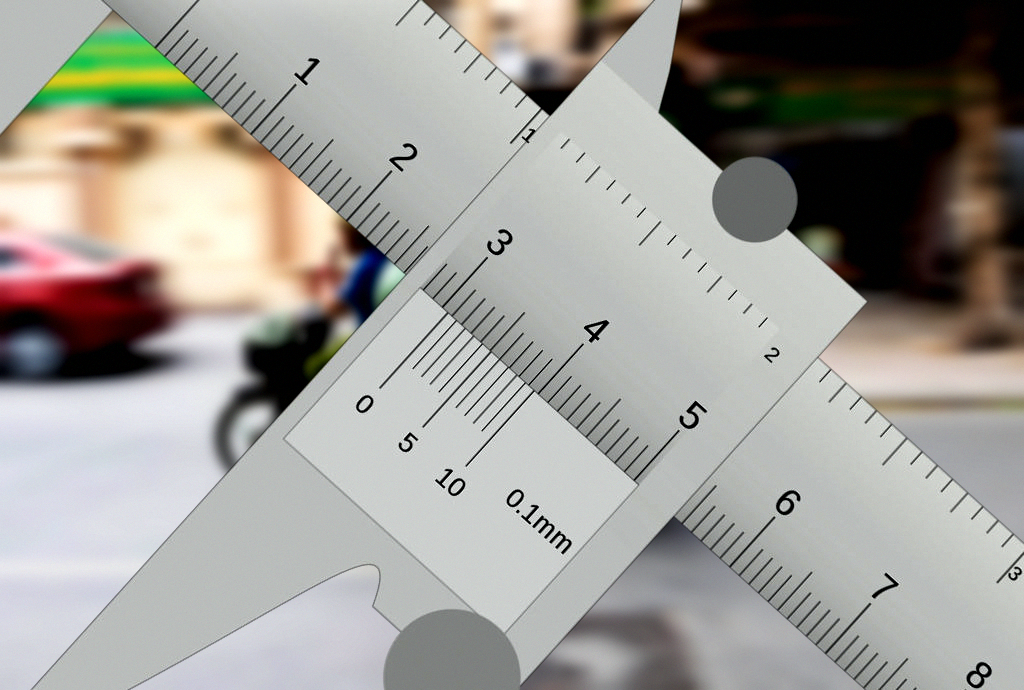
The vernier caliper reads 30.6 mm
